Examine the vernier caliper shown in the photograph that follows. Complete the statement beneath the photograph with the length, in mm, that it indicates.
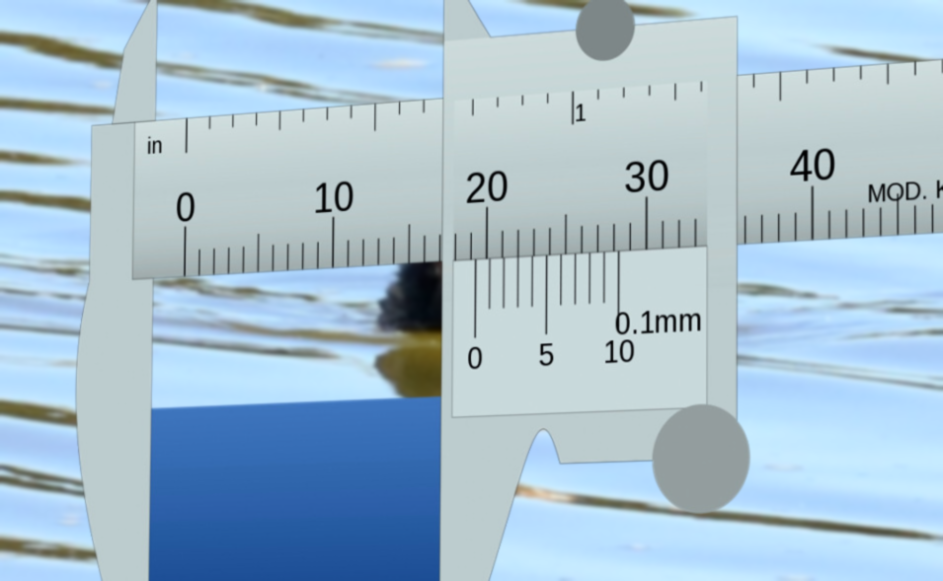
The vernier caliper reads 19.3 mm
